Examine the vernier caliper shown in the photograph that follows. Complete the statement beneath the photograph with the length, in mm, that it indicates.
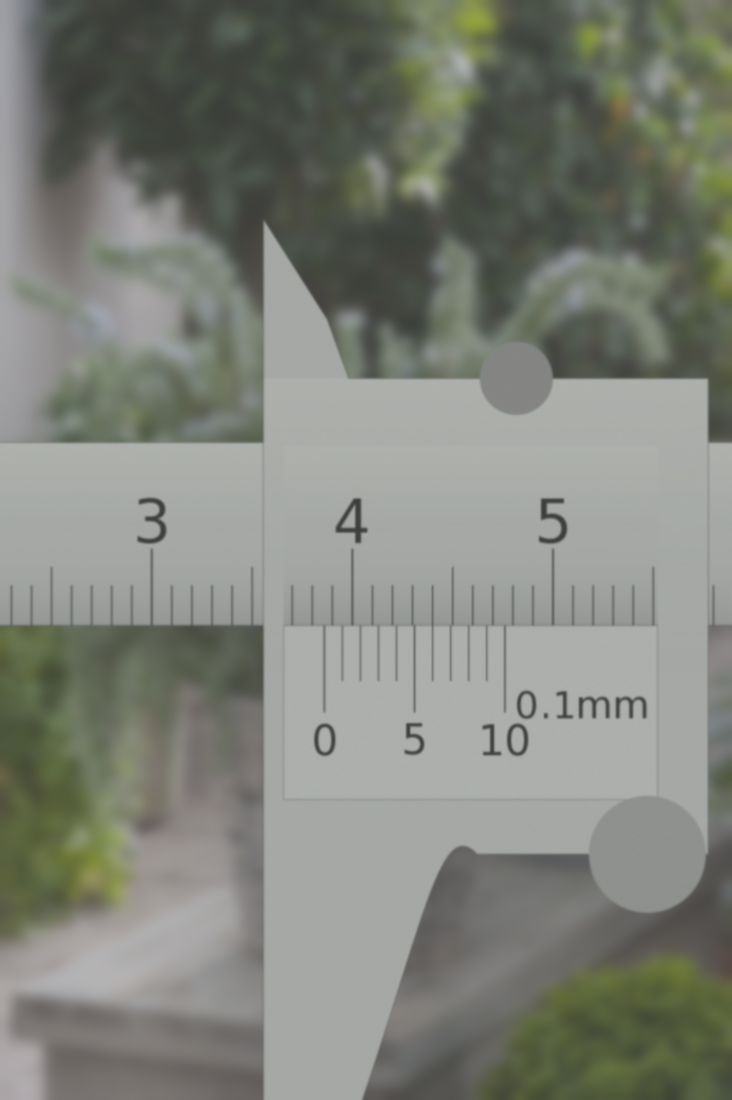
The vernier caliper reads 38.6 mm
